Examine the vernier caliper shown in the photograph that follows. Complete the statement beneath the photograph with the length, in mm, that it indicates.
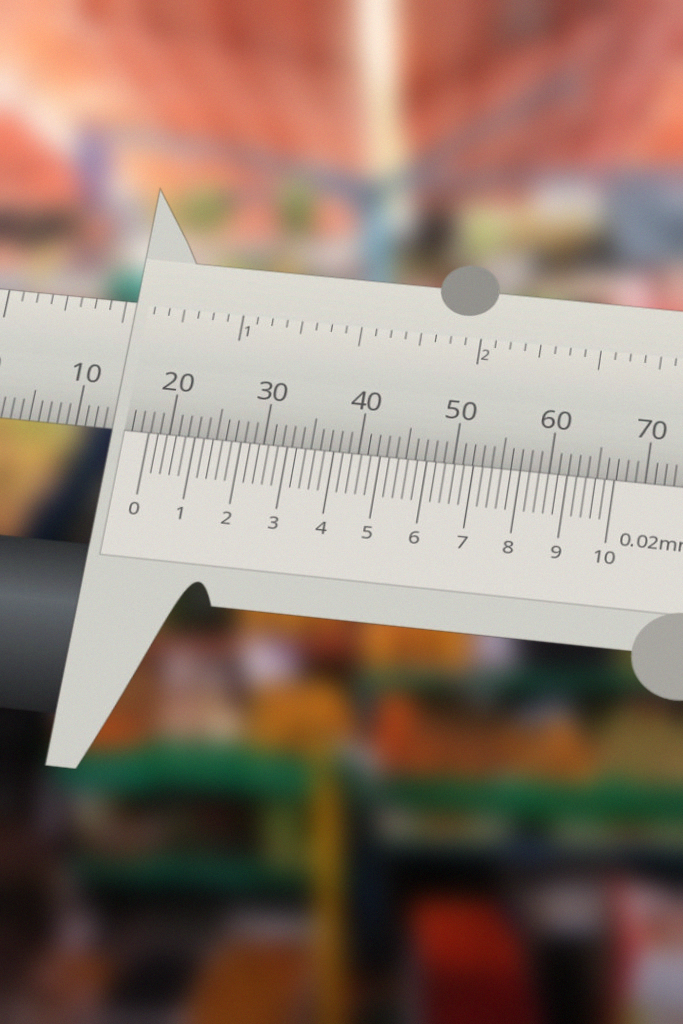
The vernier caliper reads 17.8 mm
